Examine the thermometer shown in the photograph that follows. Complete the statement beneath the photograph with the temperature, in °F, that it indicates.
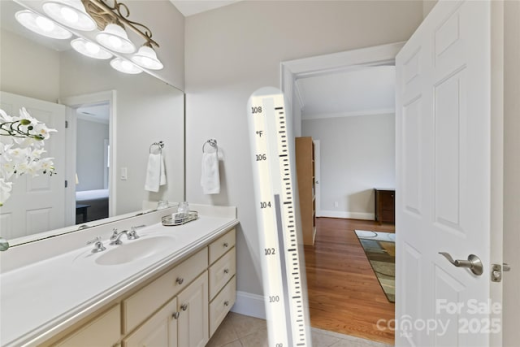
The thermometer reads 104.4 °F
